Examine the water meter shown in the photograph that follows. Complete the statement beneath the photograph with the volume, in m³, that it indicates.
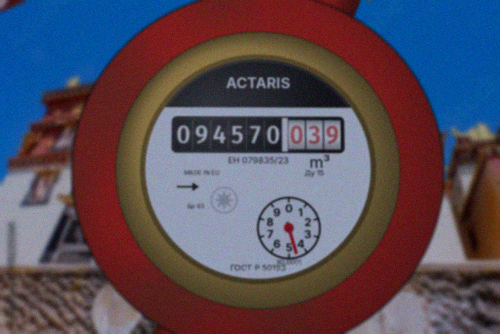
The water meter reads 94570.0394 m³
